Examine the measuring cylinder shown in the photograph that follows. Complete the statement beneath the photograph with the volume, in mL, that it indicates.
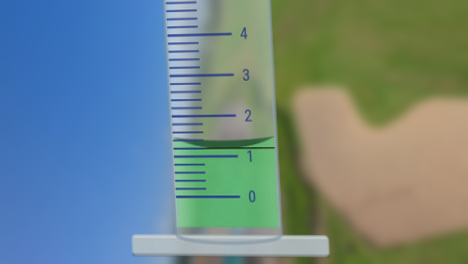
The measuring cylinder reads 1.2 mL
